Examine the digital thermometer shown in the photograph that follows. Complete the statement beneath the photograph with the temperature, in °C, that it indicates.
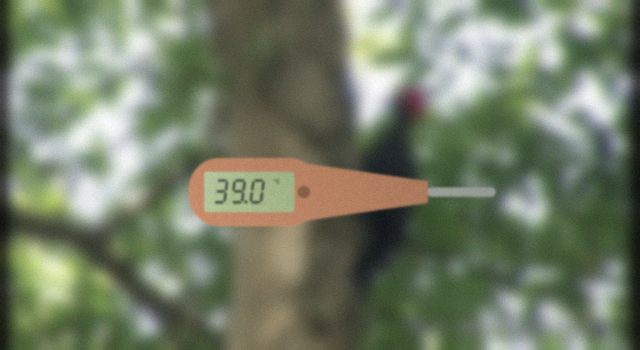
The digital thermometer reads 39.0 °C
